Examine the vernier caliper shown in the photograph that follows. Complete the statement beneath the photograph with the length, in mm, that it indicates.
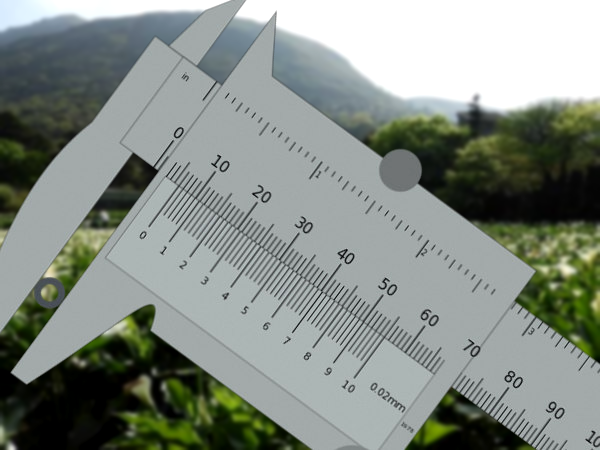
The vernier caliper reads 6.0 mm
